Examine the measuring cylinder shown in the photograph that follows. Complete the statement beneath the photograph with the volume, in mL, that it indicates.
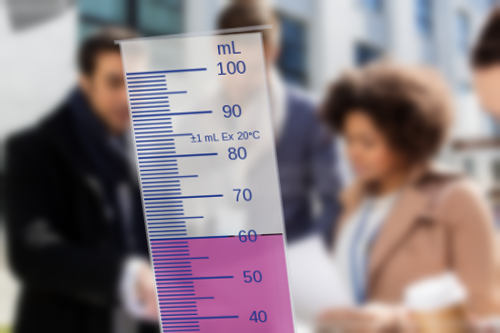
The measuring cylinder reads 60 mL
